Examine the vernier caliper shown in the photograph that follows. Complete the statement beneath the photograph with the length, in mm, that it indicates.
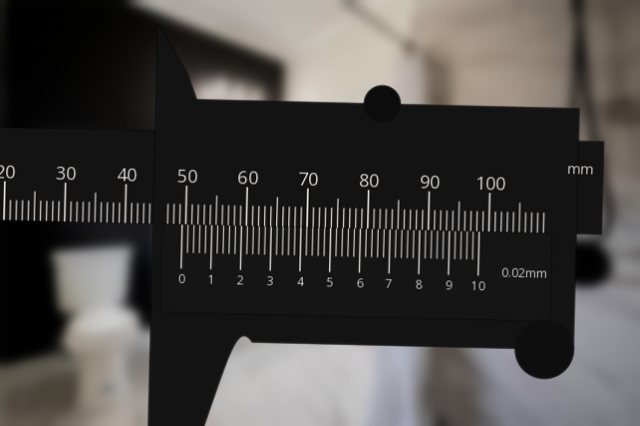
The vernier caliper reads 49.4 mm
